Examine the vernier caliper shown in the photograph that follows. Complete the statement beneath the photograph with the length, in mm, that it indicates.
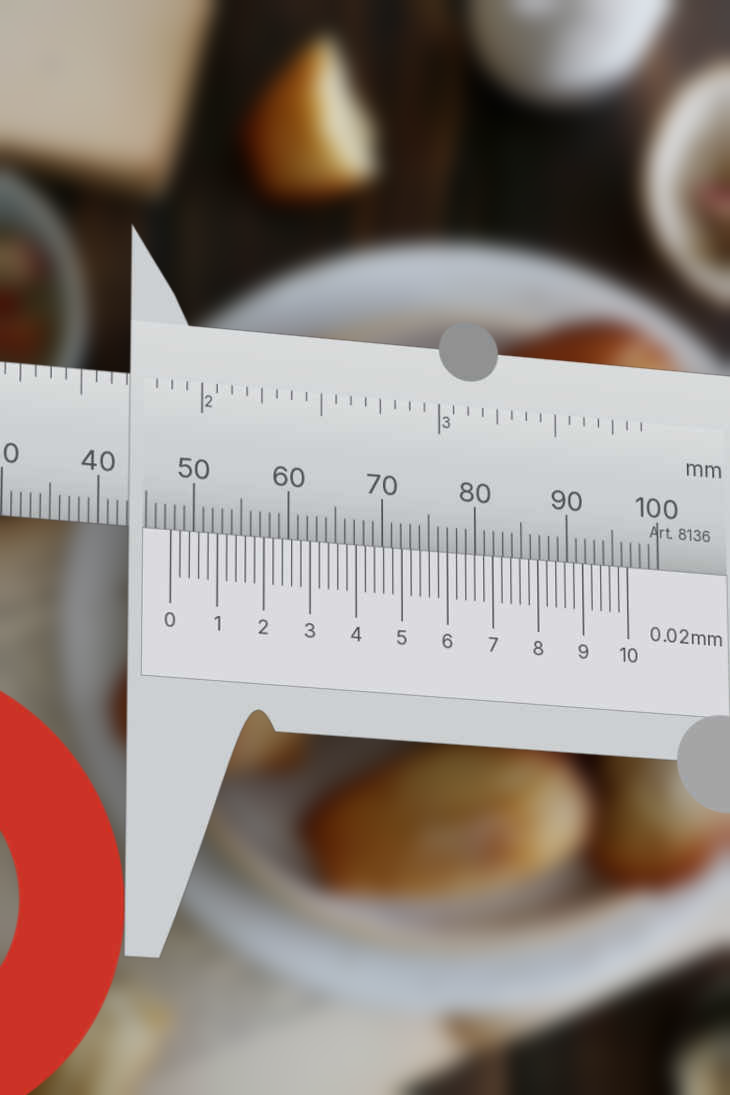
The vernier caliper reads 47.6 mm
